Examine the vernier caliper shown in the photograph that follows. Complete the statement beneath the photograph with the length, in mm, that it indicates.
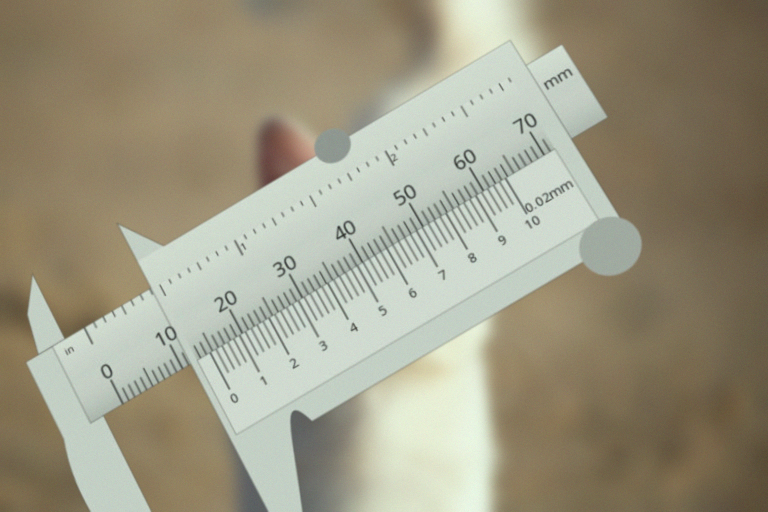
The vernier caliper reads 14.6 mm
